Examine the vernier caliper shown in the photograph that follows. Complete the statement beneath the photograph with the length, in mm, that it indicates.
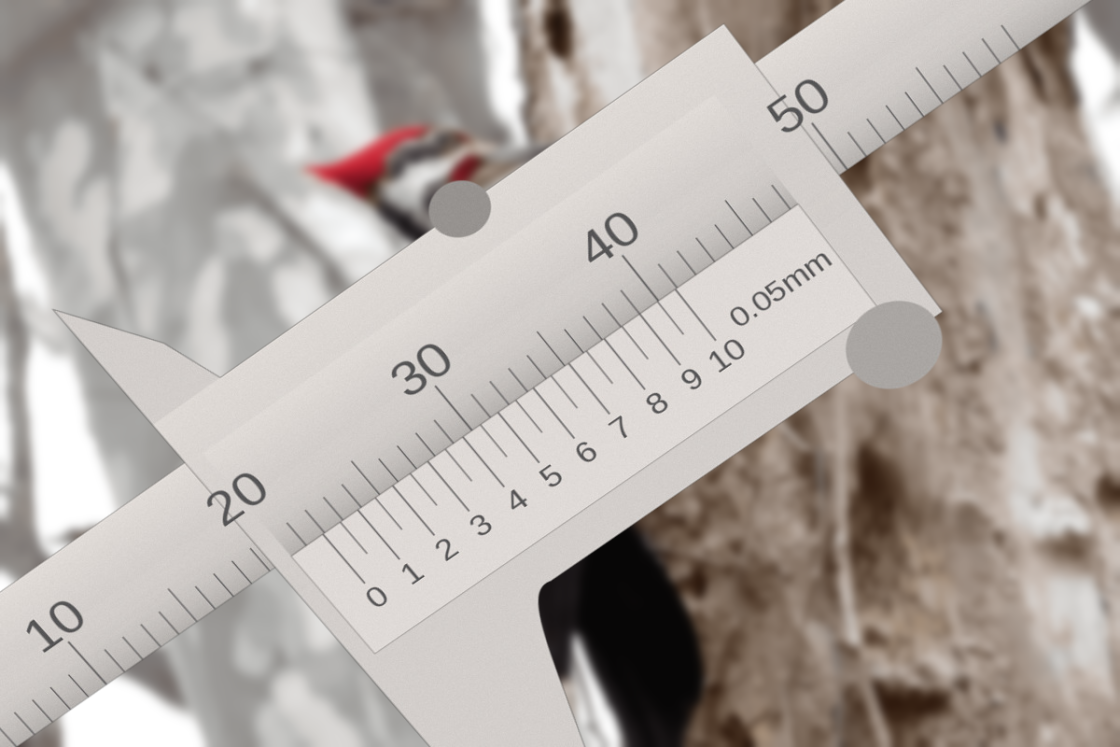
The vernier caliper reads 21.90 mm
